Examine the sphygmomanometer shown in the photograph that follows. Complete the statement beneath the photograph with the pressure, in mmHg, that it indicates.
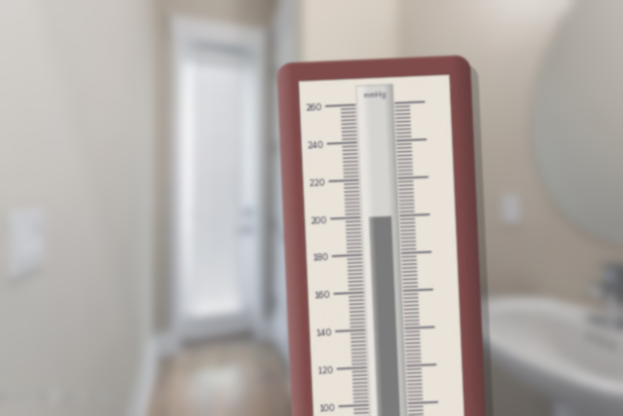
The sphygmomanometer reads 200 mmHg
